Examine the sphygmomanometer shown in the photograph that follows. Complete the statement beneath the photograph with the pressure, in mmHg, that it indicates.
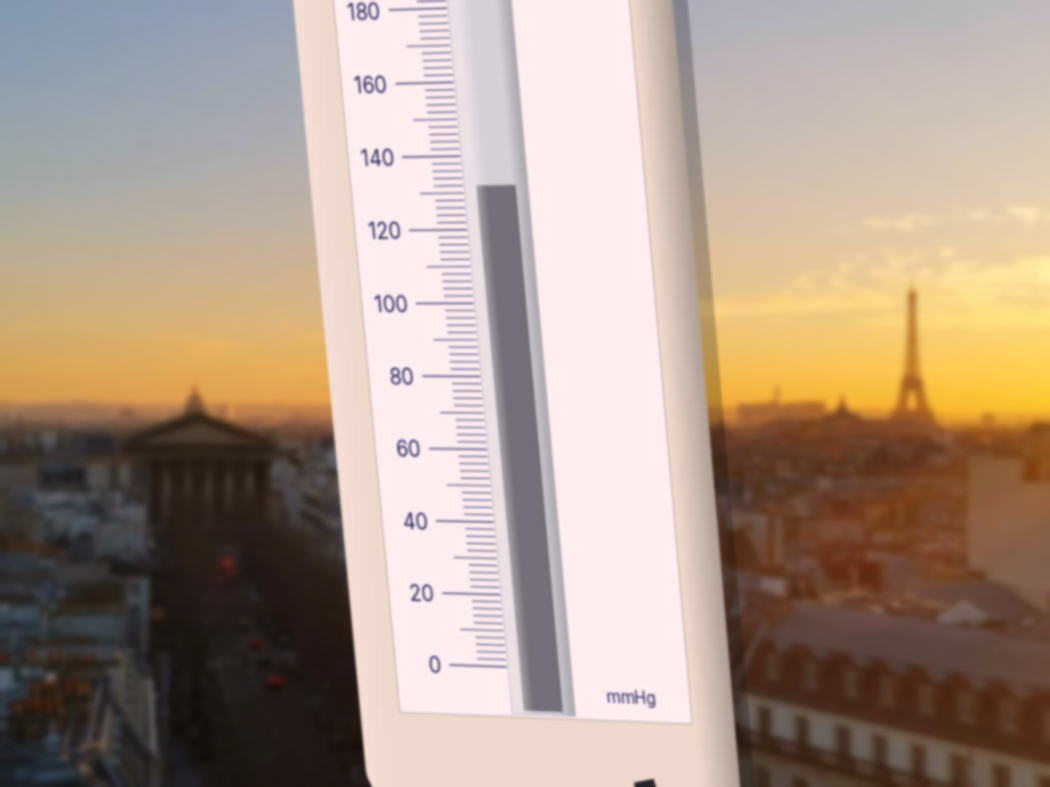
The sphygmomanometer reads 132 mmHg
